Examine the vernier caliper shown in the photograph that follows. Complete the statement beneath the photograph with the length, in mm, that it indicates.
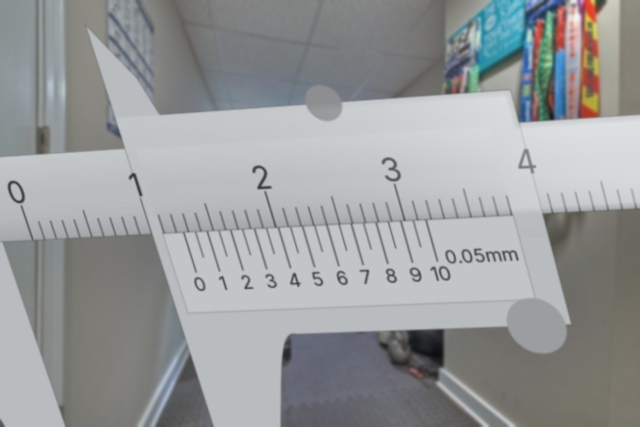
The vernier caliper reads 12.6 mm
